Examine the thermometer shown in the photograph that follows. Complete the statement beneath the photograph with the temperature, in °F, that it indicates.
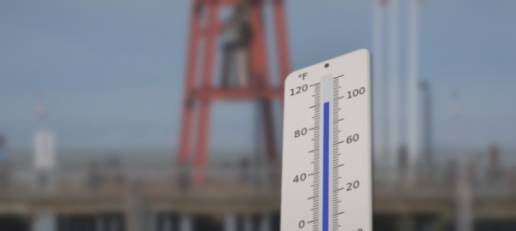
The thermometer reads 100 °F
